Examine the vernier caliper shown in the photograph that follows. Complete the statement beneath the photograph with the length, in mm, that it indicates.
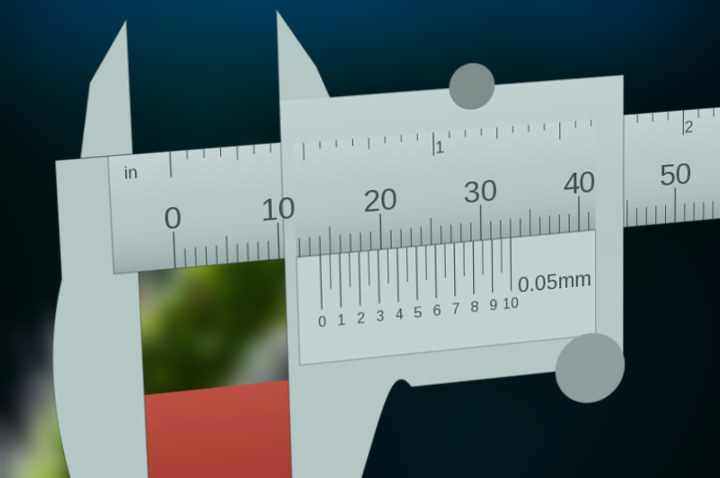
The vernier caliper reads 14.0 mm
